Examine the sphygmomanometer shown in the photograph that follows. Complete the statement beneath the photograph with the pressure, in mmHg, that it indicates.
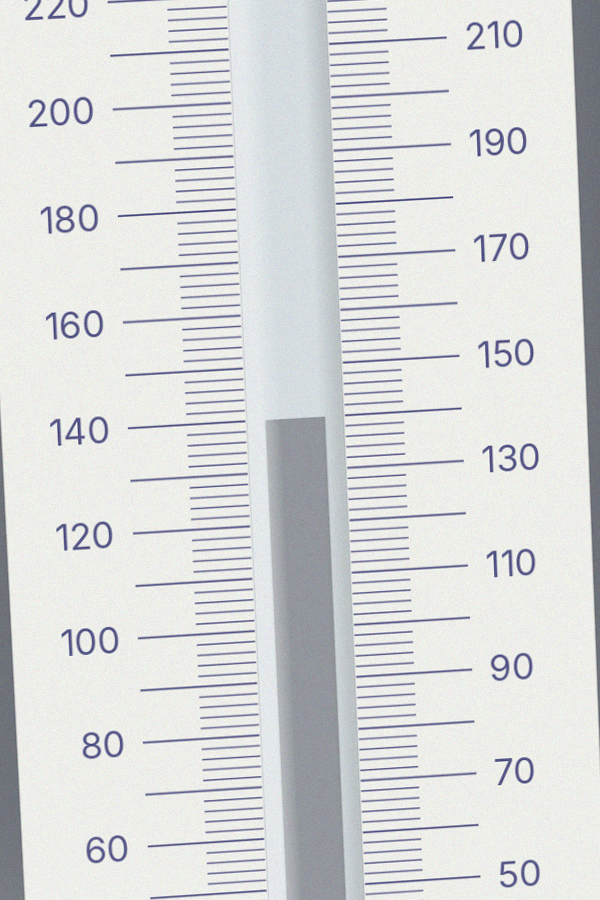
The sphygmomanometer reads 140 mmHg
